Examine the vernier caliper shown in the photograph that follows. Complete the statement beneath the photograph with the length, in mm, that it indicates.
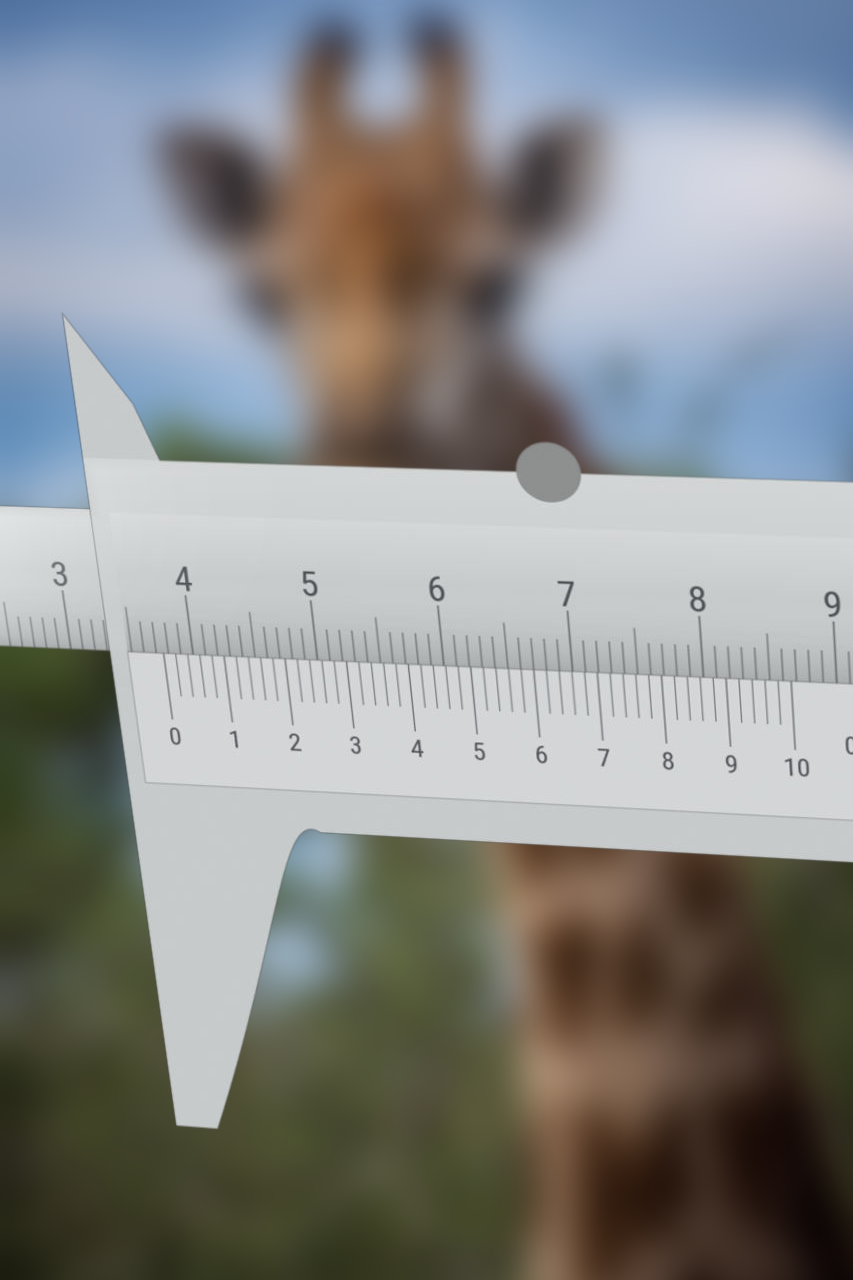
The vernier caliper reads 37.6 mm
